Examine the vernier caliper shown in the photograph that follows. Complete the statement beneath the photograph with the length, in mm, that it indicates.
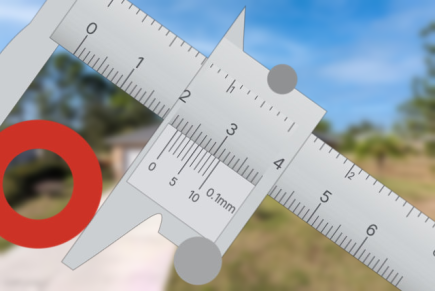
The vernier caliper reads 22.4 mm
